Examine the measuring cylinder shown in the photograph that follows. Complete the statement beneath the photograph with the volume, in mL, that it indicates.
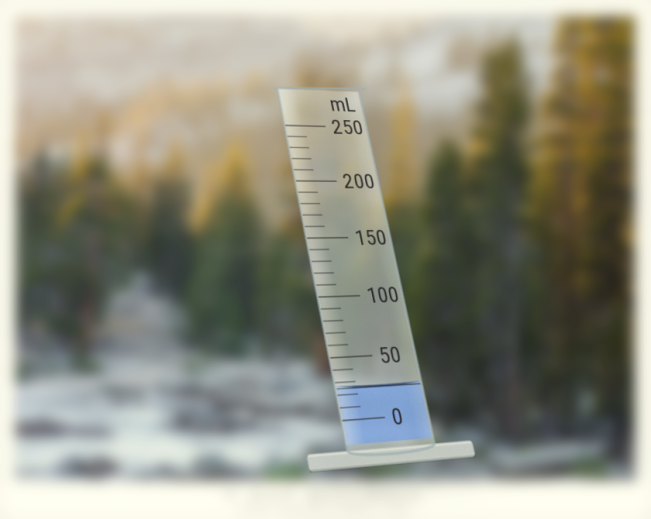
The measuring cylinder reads 25 mL
